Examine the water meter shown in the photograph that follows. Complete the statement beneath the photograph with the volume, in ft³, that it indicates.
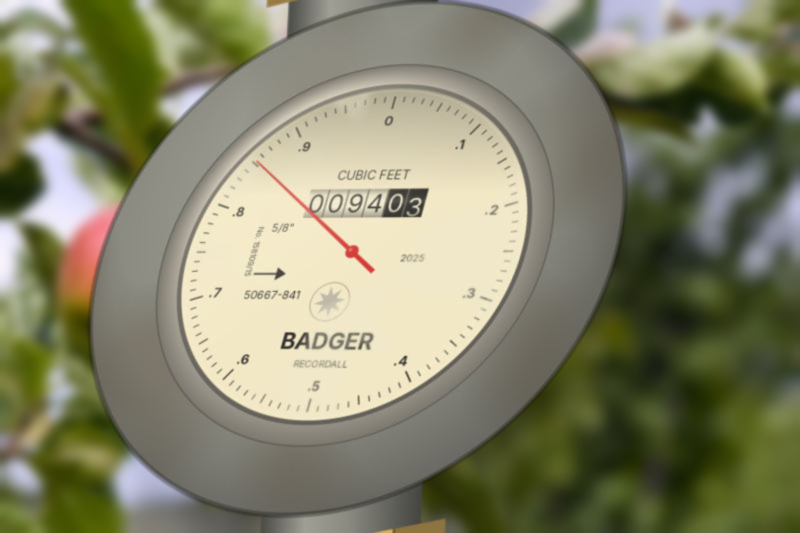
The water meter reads 9402.85 ft³
